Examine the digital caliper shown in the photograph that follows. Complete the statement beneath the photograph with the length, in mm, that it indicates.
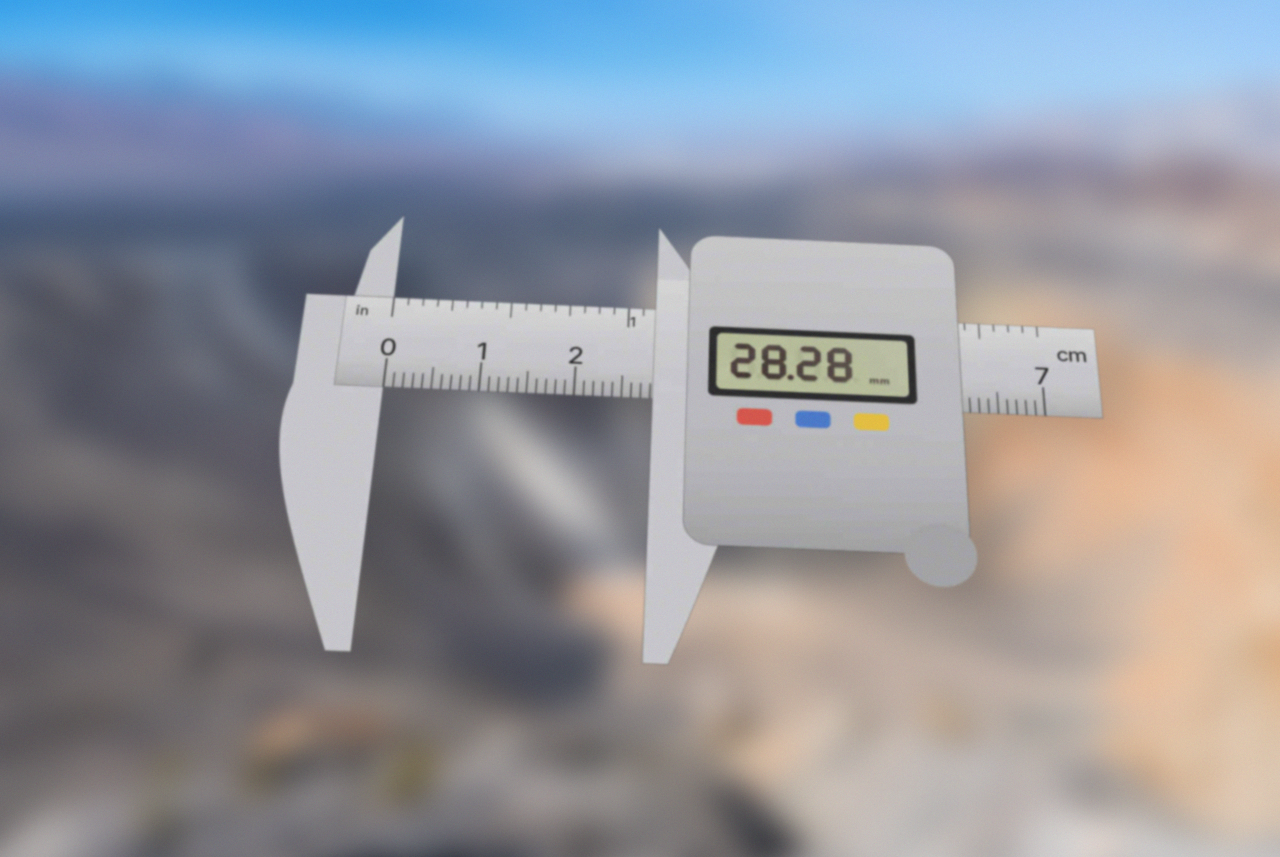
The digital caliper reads 28.28 mm
